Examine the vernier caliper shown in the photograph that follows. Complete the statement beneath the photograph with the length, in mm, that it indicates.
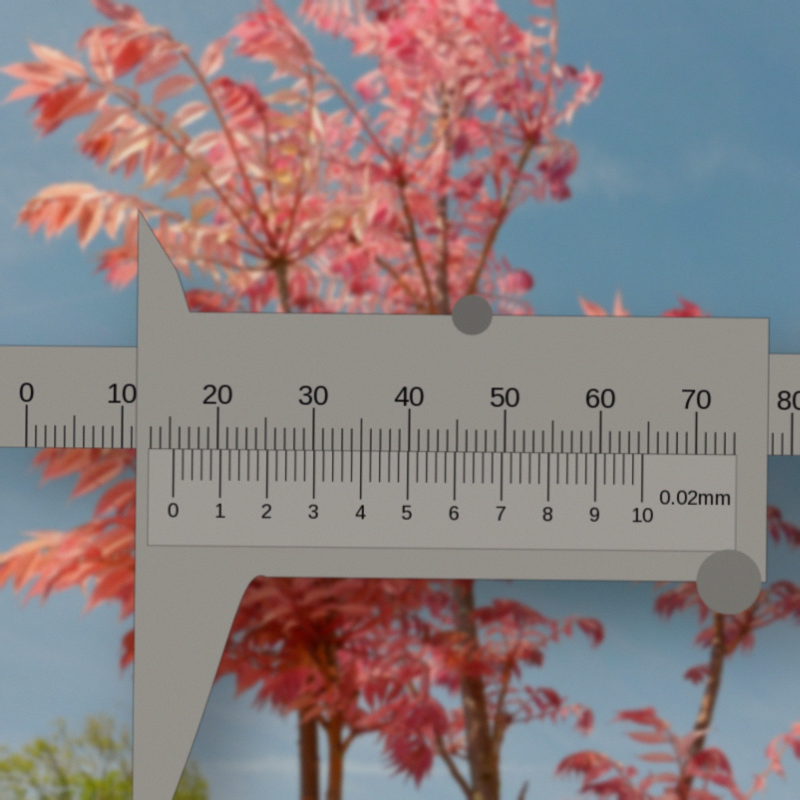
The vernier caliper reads 15.4 mm
